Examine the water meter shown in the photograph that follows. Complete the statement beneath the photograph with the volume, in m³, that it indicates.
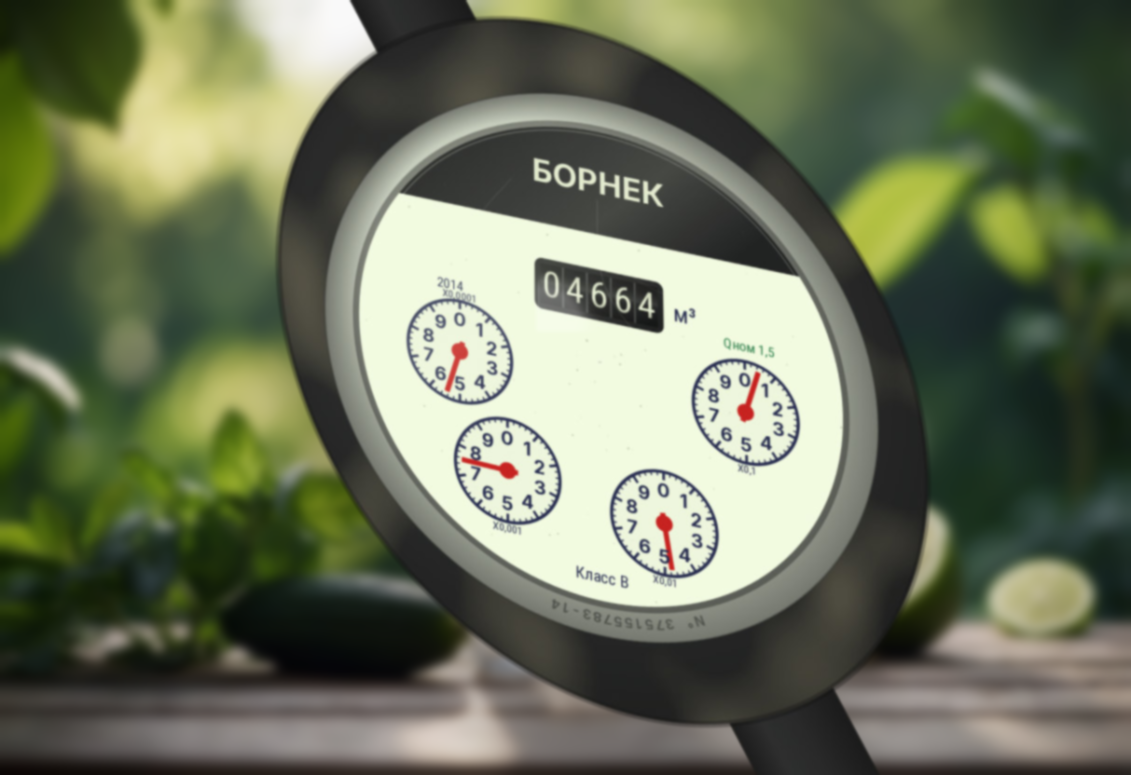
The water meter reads 4664.0475 m³
